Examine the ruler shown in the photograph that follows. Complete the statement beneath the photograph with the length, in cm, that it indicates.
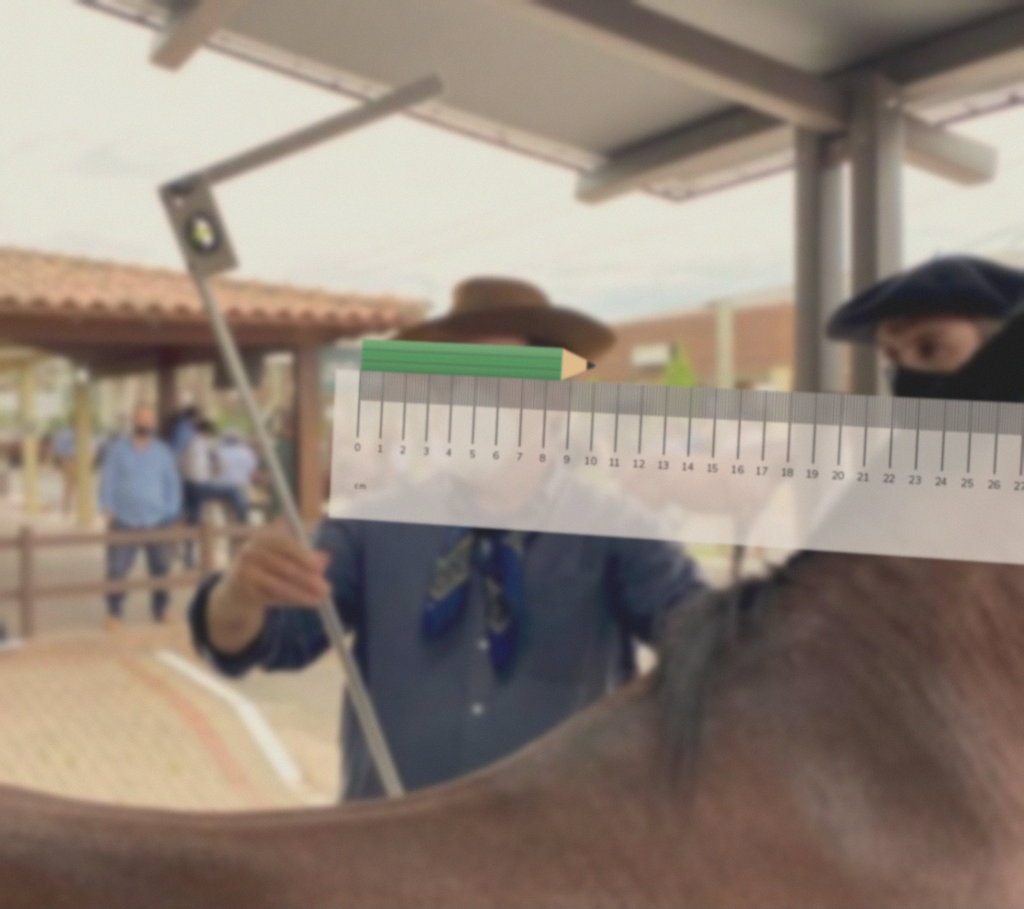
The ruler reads 10 cm
